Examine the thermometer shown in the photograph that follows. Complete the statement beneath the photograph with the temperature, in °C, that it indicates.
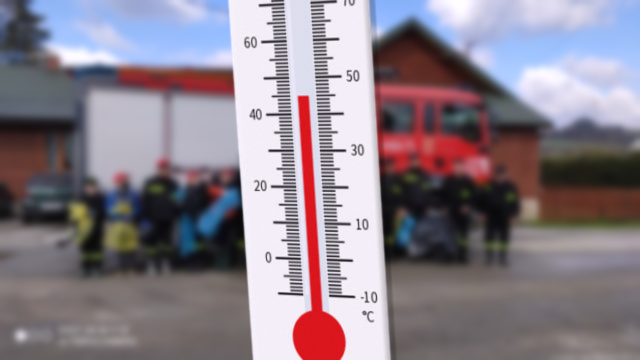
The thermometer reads 45 °C
